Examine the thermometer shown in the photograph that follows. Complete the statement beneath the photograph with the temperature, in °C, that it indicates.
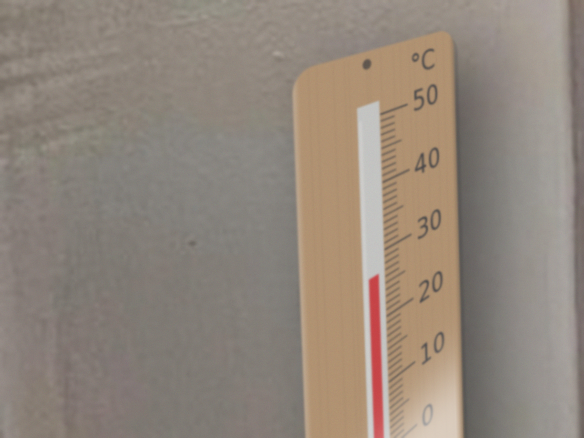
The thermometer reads 27 °C
